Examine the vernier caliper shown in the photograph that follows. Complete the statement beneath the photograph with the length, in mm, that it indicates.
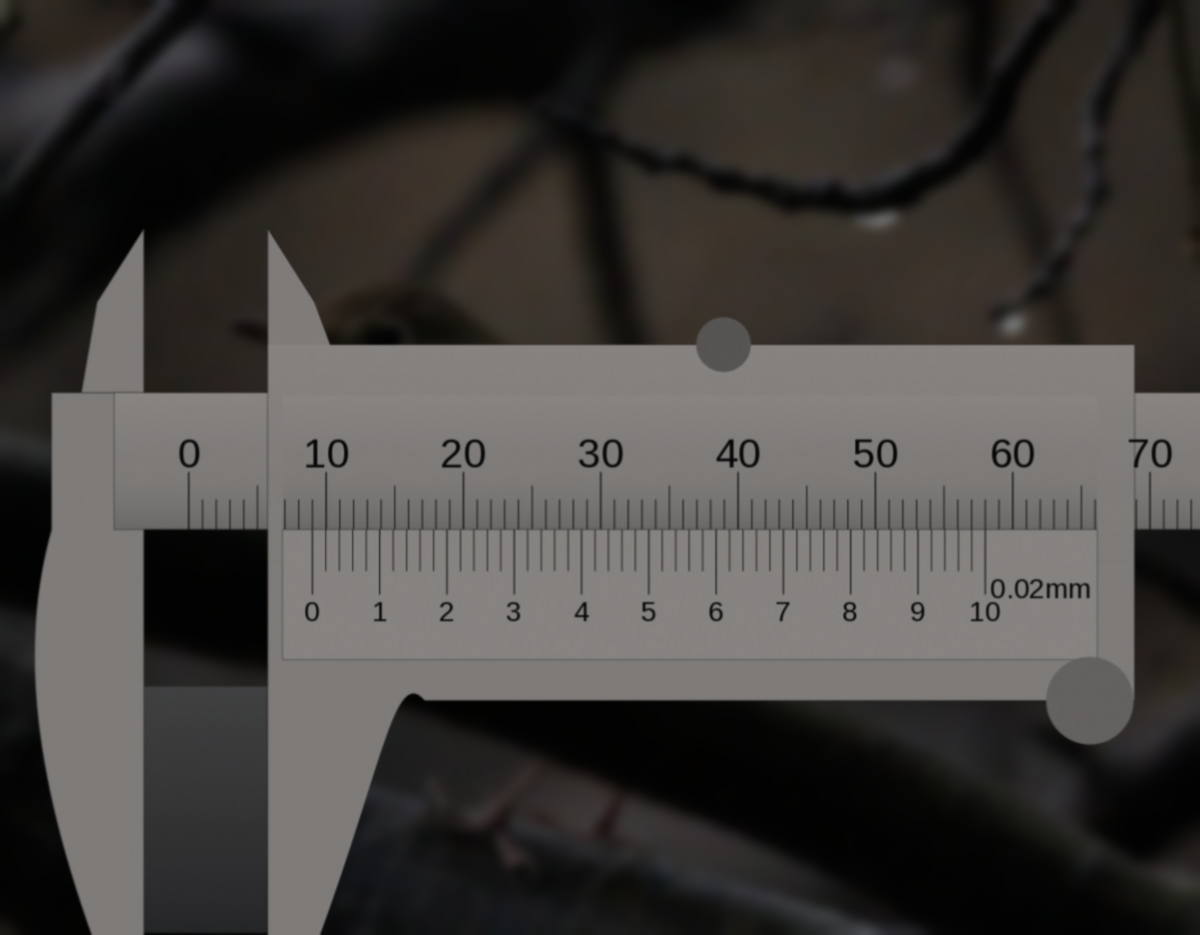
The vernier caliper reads 9.0 mm
